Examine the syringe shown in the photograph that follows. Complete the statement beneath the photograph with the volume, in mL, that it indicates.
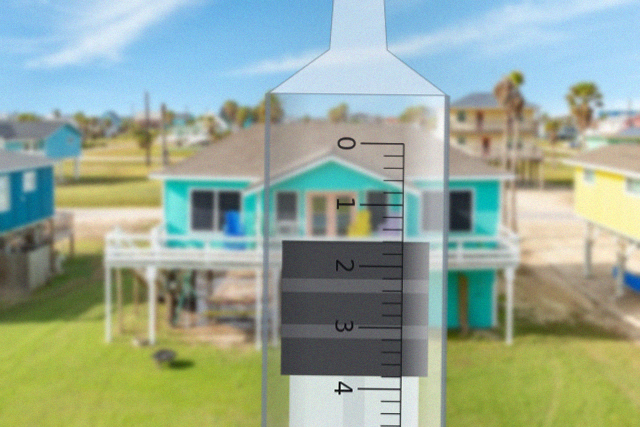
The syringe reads 1.6 mL
